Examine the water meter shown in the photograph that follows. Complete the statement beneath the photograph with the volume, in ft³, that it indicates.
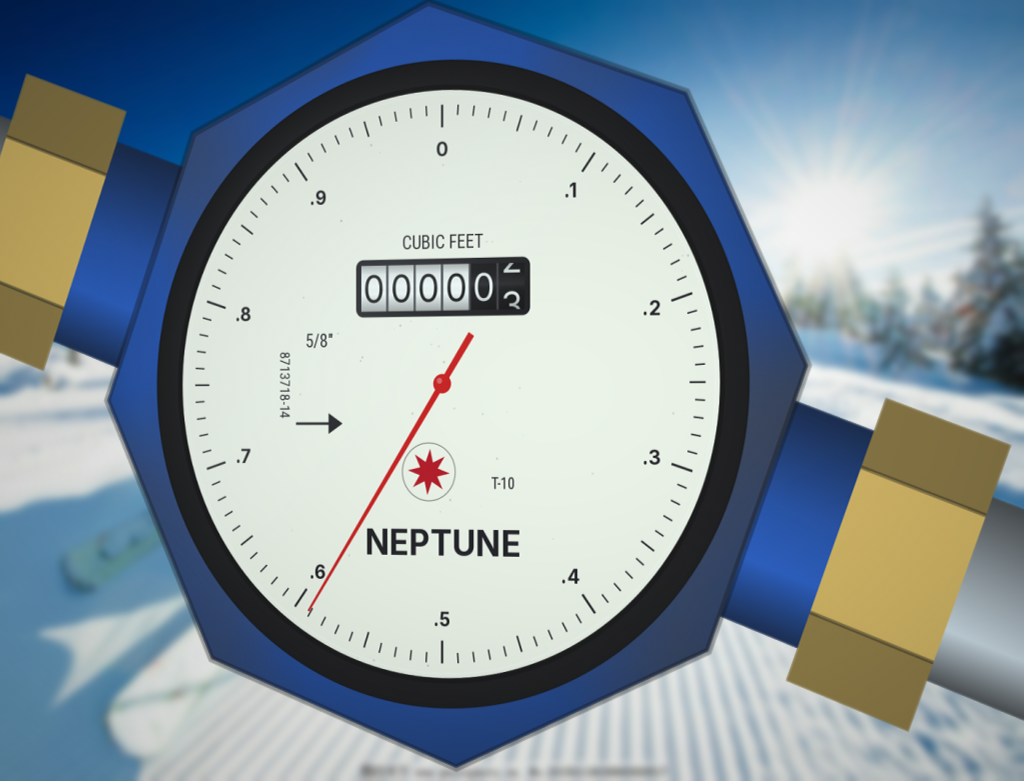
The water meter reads 2.59 ft³
